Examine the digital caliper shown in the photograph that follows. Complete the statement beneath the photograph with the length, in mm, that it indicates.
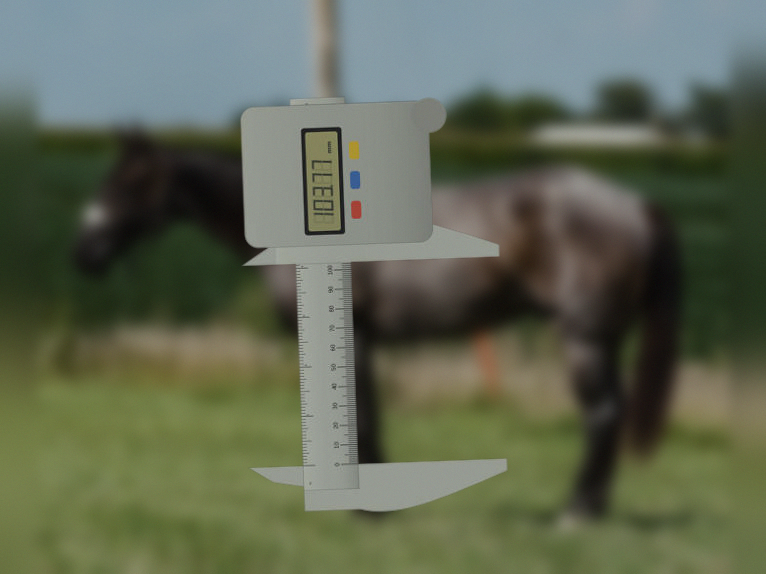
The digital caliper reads 103.77 mm
